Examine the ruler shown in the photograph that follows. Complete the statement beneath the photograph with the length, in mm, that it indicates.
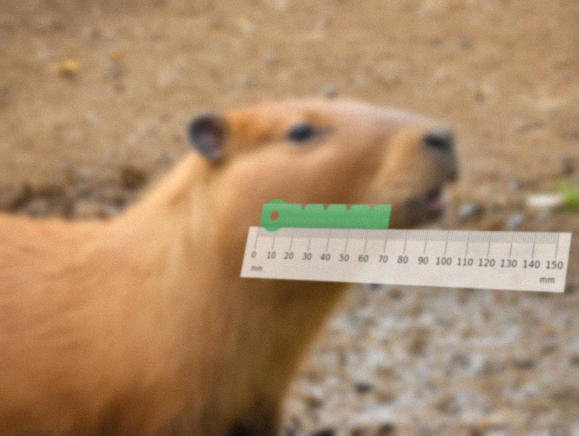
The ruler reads 70 mm
